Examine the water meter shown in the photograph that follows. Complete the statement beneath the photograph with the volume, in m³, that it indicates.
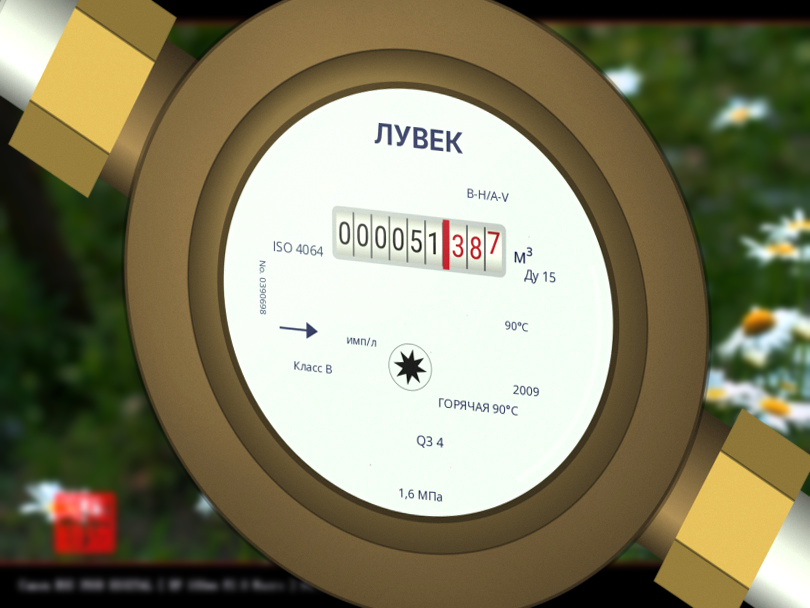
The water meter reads 51.387 m³
